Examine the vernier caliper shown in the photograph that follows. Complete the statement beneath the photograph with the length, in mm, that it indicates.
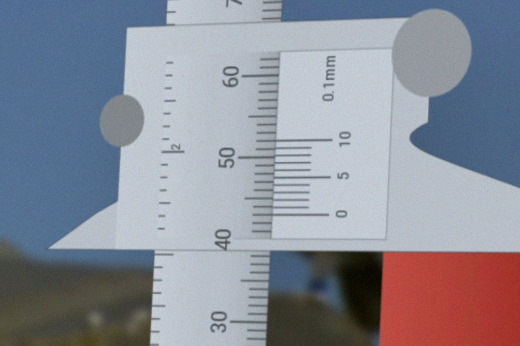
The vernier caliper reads 43.0 mm
